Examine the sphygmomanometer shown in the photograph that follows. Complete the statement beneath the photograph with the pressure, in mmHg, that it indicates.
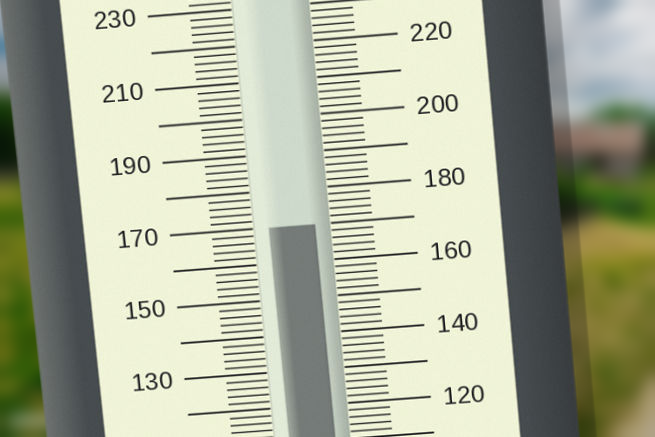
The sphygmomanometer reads 170 mmHg
